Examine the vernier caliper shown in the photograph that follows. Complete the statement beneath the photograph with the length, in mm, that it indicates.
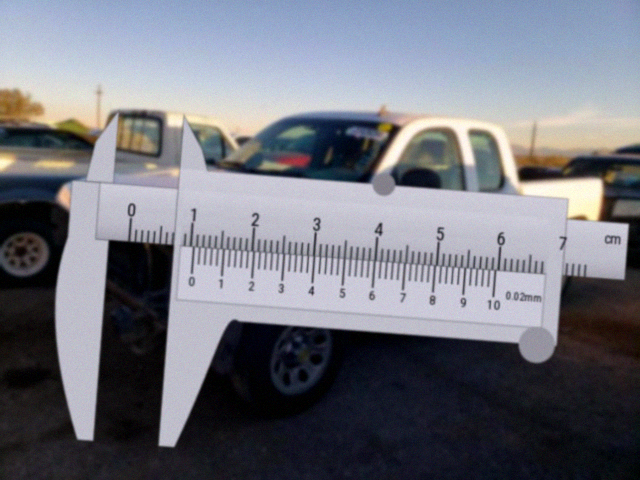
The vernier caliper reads 10.5 mm
